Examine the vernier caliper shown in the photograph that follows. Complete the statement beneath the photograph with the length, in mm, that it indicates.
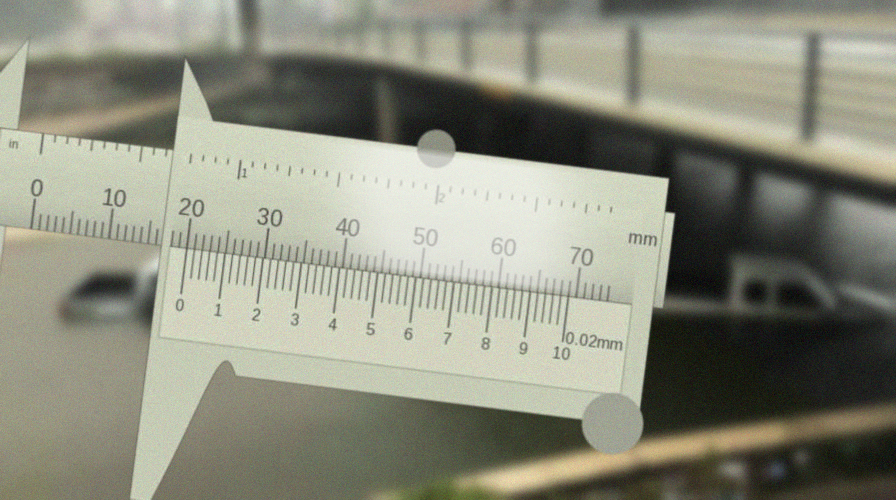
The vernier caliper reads 20.0 mm
